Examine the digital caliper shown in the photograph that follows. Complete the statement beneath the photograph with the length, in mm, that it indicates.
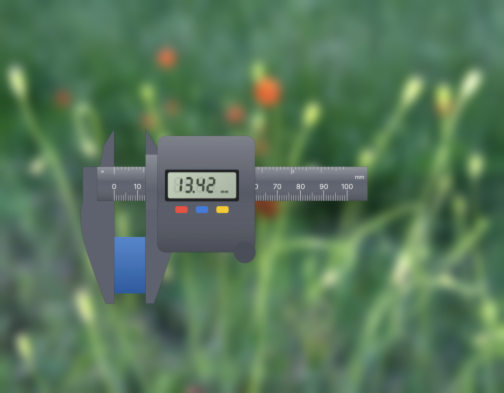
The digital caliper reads 13.42 mm
